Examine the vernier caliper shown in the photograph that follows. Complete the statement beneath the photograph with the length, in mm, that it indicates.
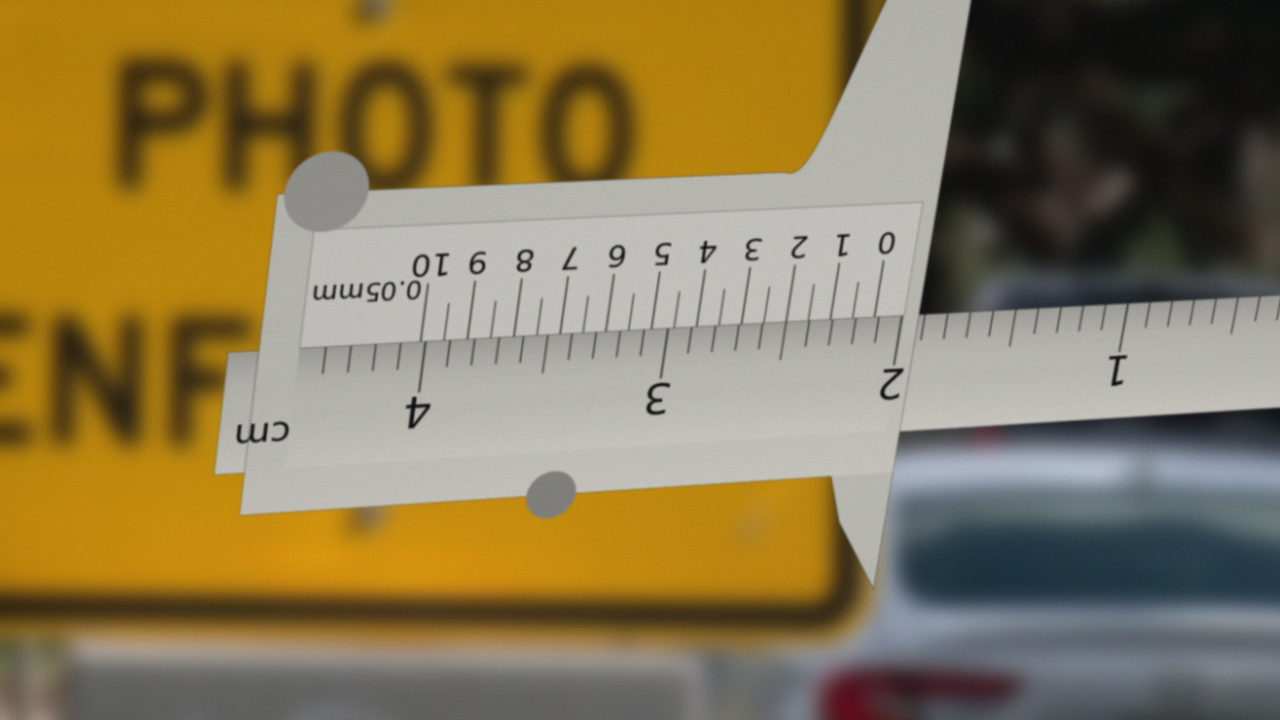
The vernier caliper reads 21.2 mm
